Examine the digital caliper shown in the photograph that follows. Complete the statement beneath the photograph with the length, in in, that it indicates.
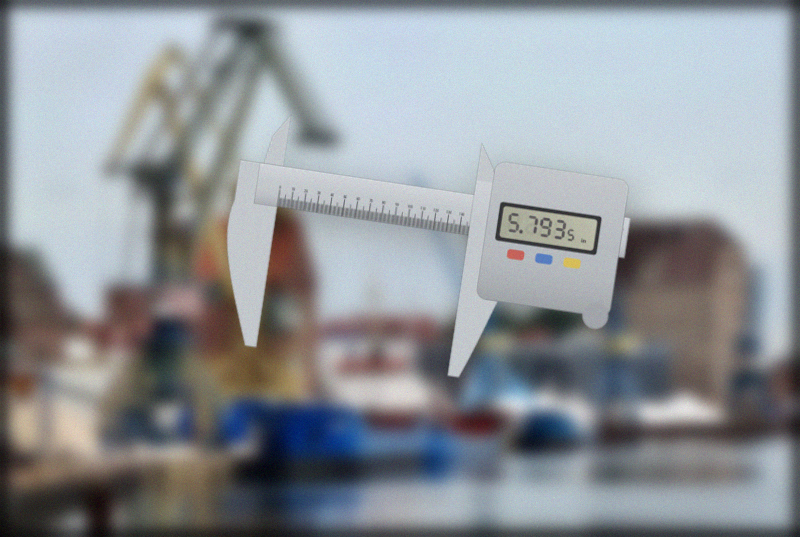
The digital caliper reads 5.7935 in
